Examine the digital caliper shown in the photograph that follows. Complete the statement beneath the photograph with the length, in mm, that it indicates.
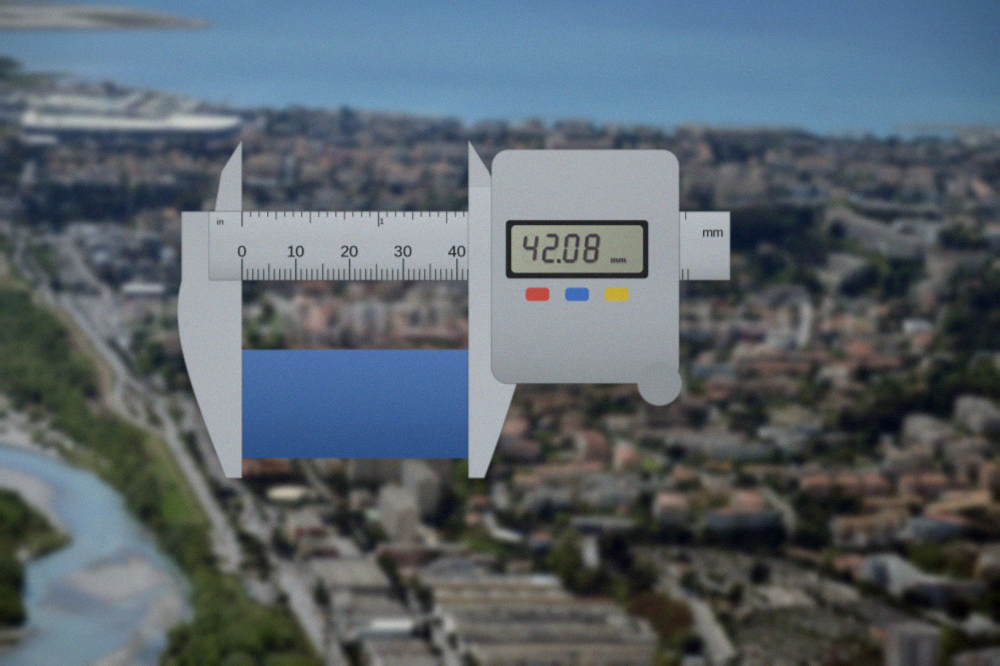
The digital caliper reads 42.08 mm
